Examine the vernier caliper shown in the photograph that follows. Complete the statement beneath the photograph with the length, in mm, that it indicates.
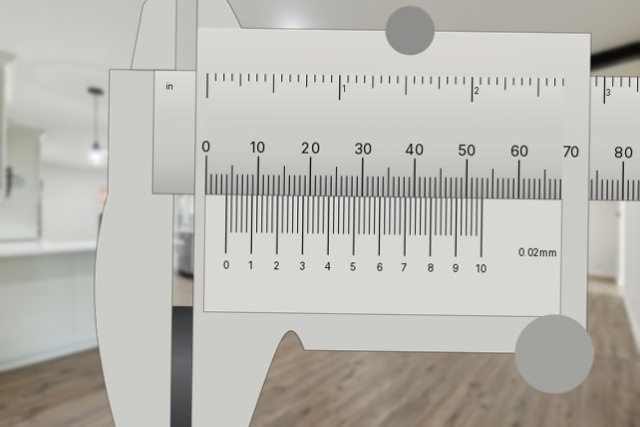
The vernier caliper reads 4.0 mm
